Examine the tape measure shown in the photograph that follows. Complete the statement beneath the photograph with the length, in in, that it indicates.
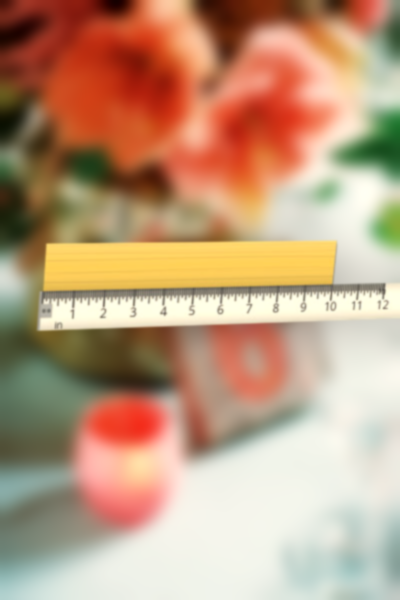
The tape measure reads 10 in
